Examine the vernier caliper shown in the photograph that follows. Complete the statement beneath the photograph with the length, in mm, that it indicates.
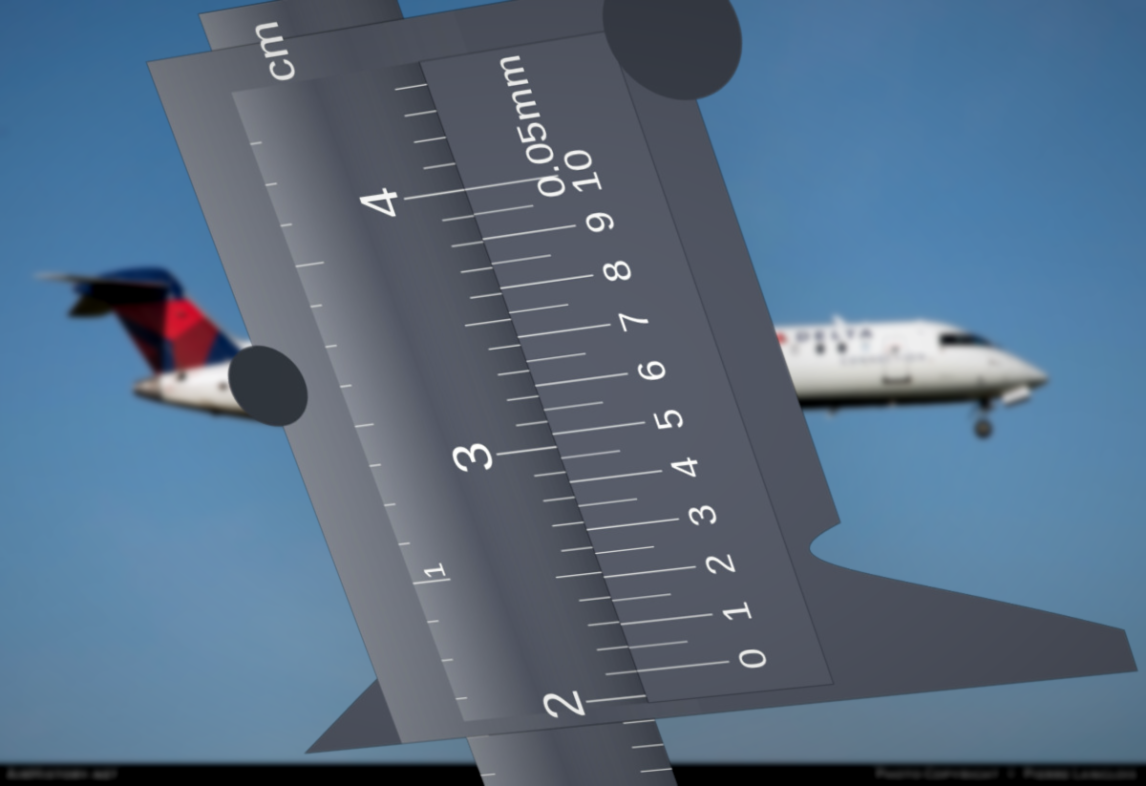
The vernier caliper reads 21.00 mm
